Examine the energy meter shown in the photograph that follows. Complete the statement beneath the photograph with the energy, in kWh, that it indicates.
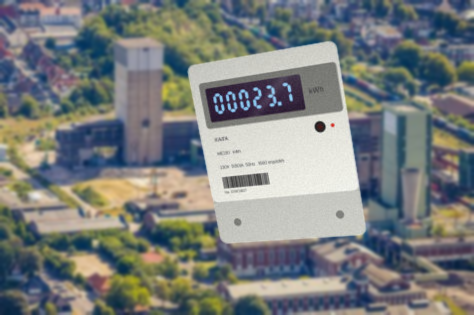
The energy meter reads 23.7 kWh
